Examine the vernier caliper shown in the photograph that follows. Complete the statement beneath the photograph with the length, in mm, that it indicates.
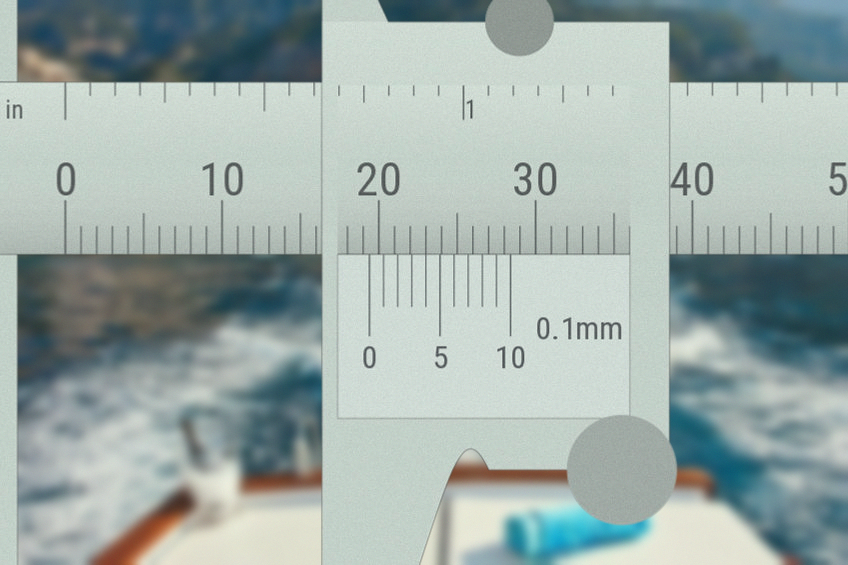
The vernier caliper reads 19.4 mm
